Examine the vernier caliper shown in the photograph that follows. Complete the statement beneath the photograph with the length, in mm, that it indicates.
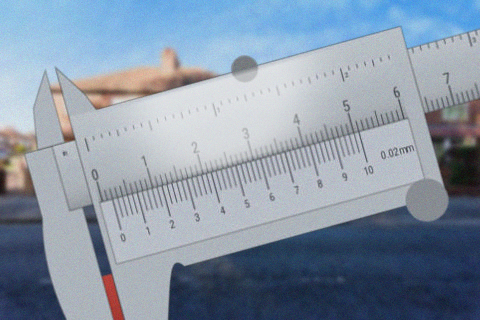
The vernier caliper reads 2.0 mm
